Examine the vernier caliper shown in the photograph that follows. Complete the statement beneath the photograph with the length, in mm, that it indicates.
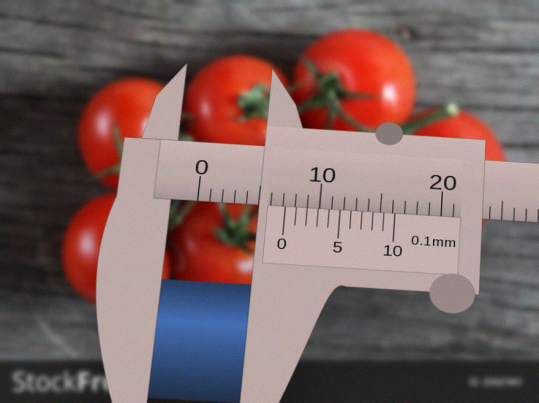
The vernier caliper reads 7.2 mm
